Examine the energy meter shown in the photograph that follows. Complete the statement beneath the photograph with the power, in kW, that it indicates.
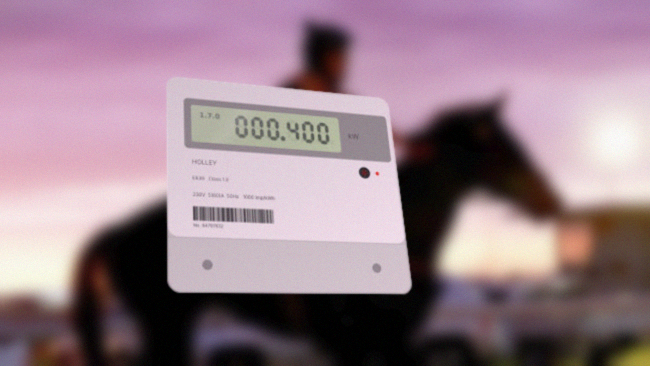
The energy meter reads 0.400 kW
